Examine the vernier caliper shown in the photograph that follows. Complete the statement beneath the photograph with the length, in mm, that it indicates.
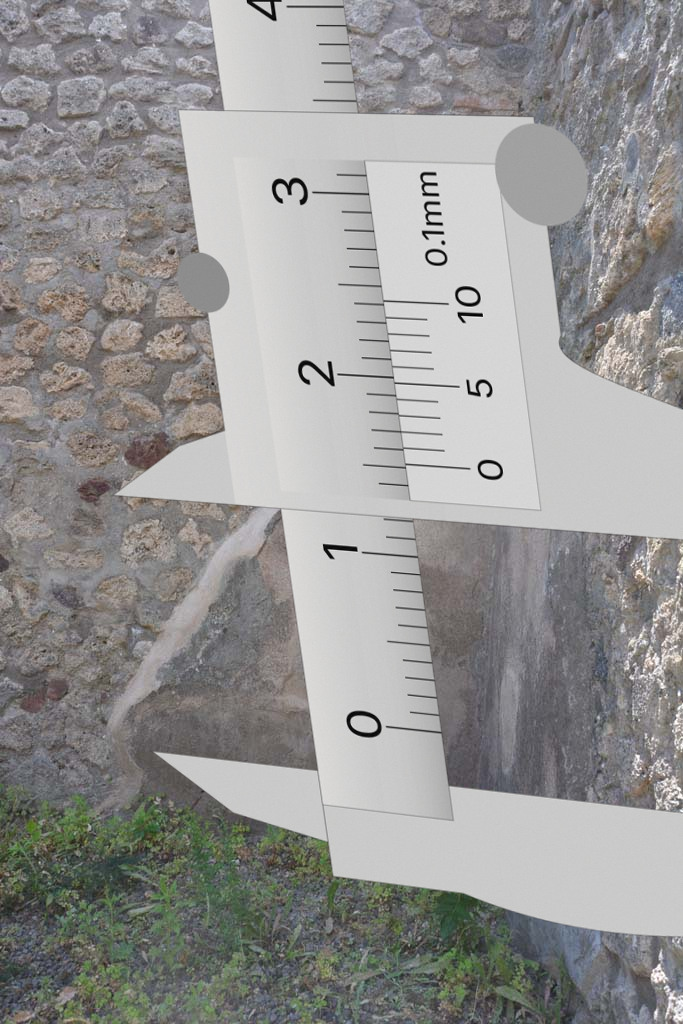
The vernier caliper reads 15.2 mm
